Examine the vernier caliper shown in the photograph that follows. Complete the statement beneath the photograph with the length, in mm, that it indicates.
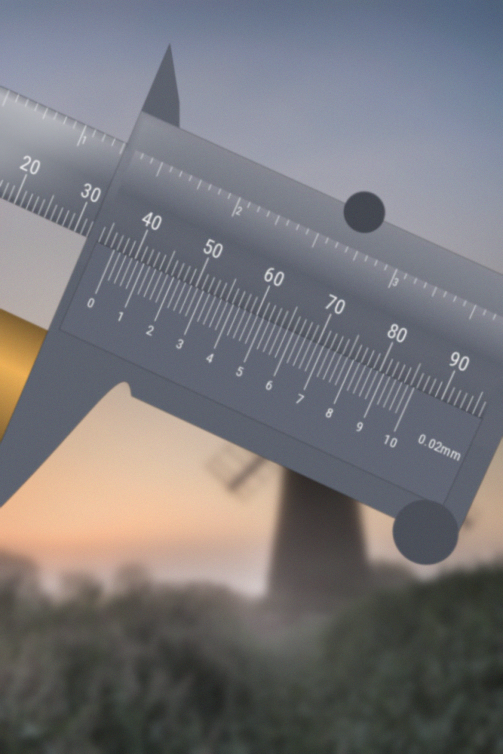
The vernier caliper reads 36.6 mm
